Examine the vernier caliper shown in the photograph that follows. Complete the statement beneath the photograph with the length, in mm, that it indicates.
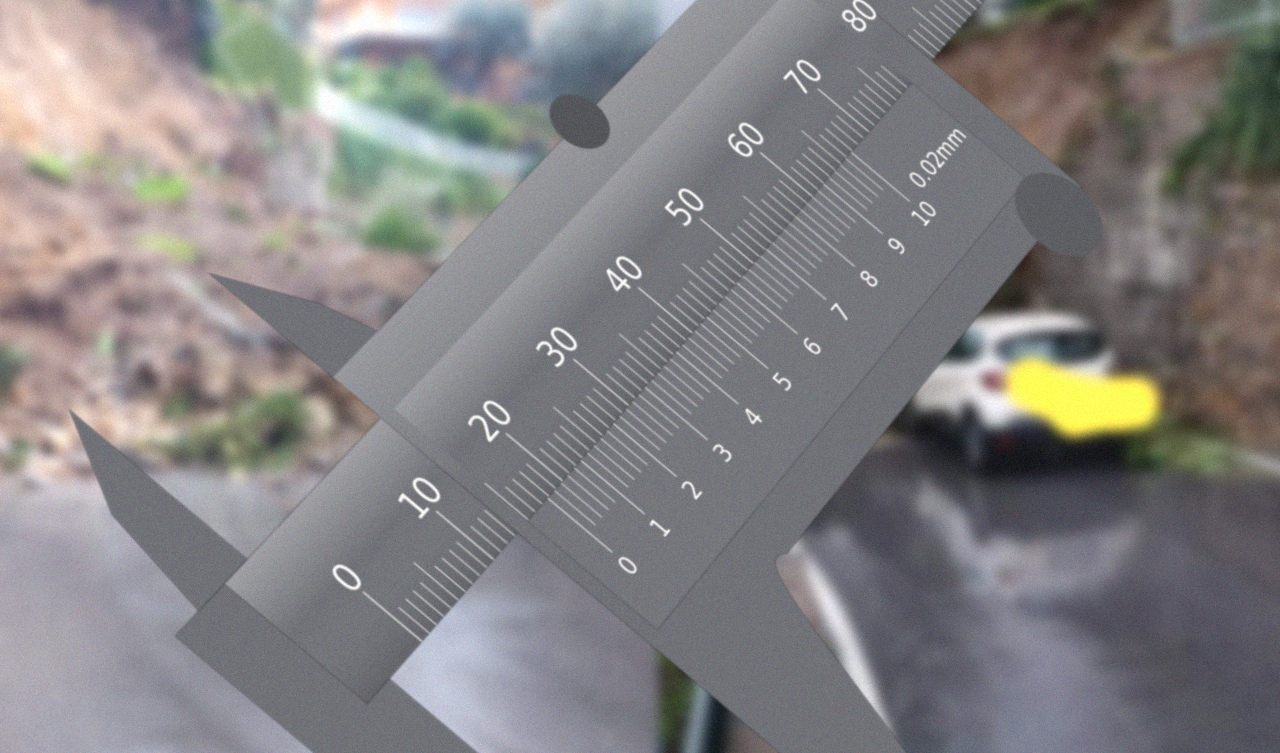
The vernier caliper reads 17.8 mm
